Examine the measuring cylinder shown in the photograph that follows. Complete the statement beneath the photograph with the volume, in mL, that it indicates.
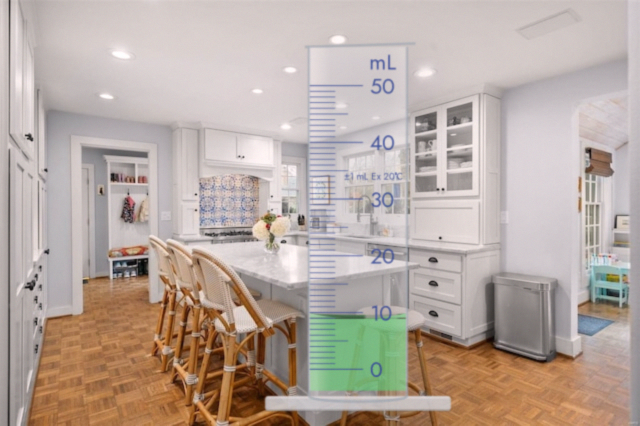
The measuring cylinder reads 9 mL
